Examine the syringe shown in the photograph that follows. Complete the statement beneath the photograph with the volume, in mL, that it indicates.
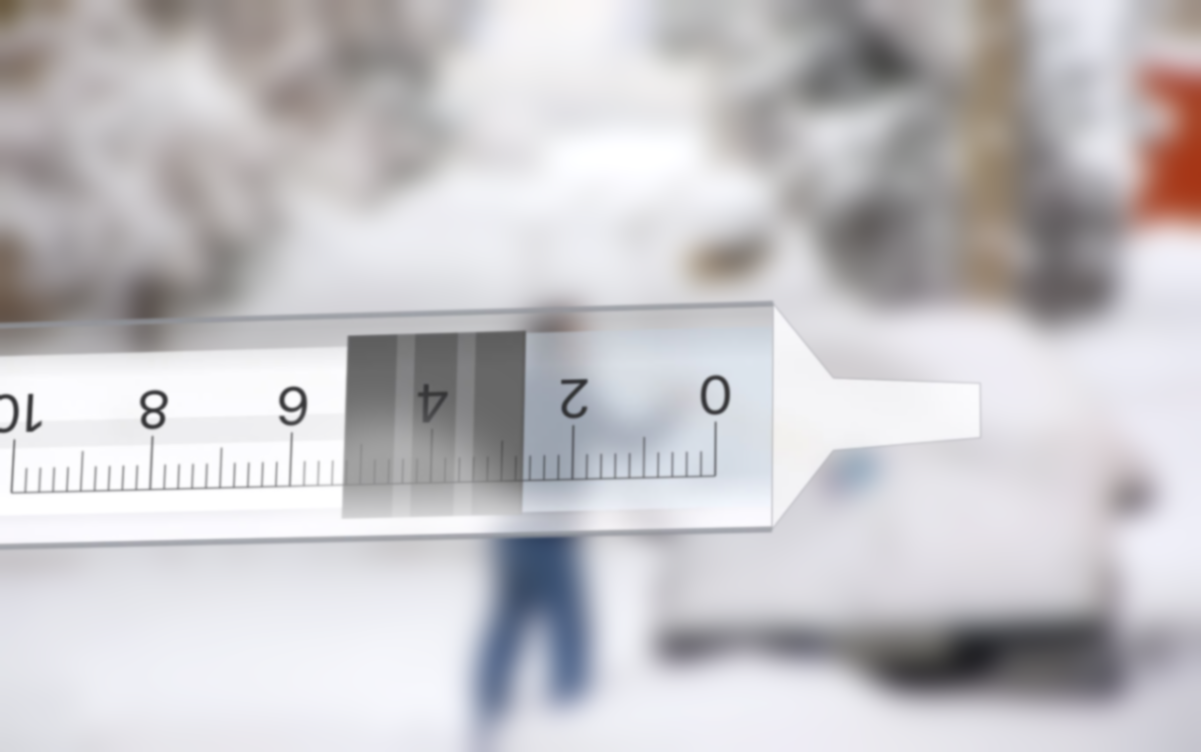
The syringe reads 2.7 mL
